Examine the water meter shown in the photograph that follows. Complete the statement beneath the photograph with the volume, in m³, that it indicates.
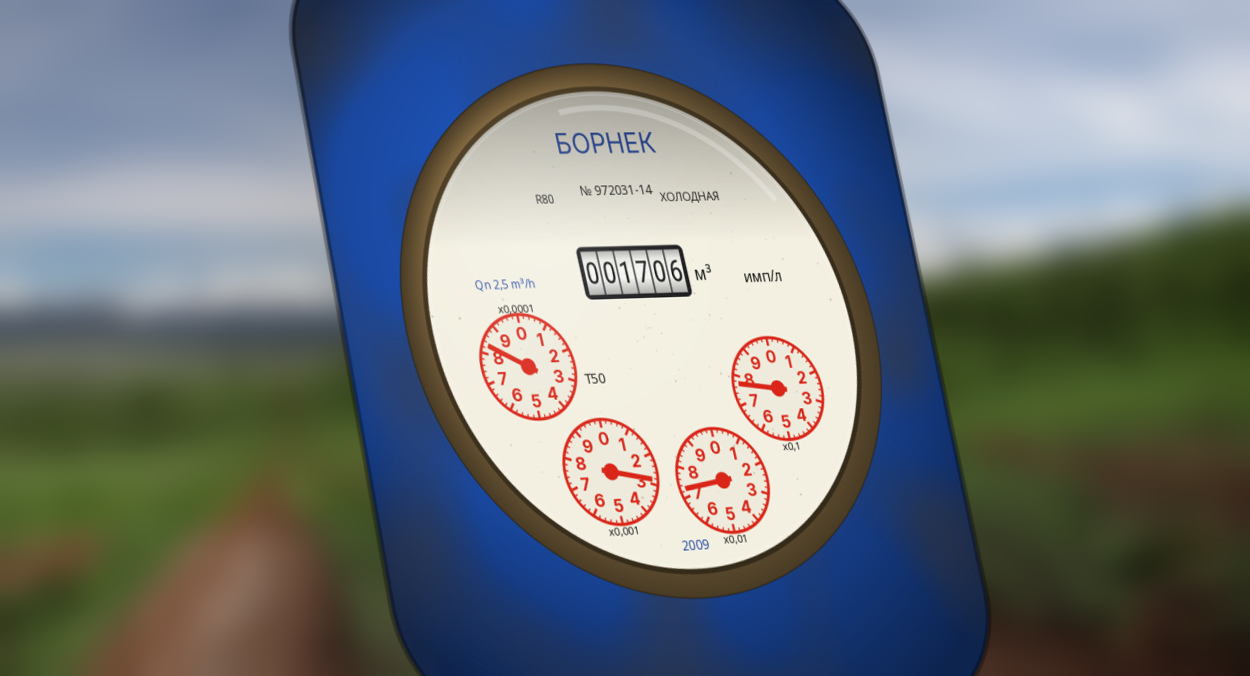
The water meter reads 1706.7728 m³
